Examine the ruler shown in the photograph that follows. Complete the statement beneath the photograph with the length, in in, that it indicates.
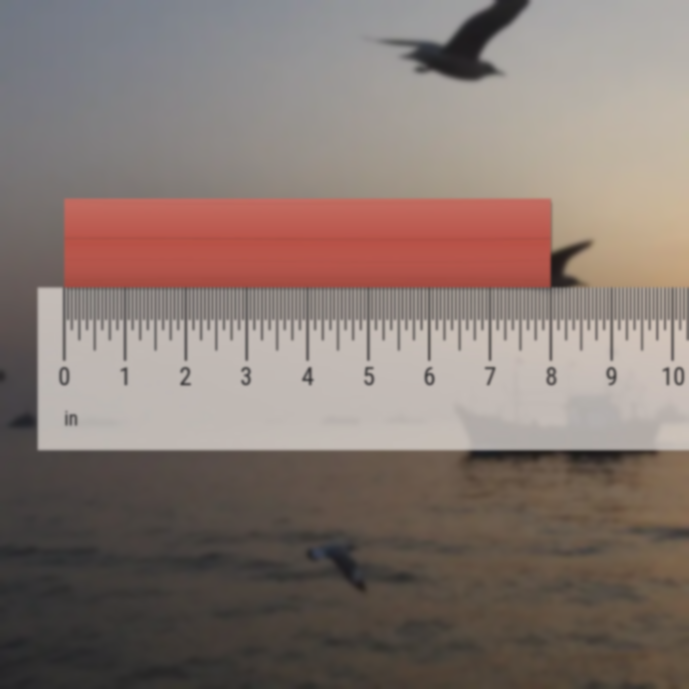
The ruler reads 8 in
